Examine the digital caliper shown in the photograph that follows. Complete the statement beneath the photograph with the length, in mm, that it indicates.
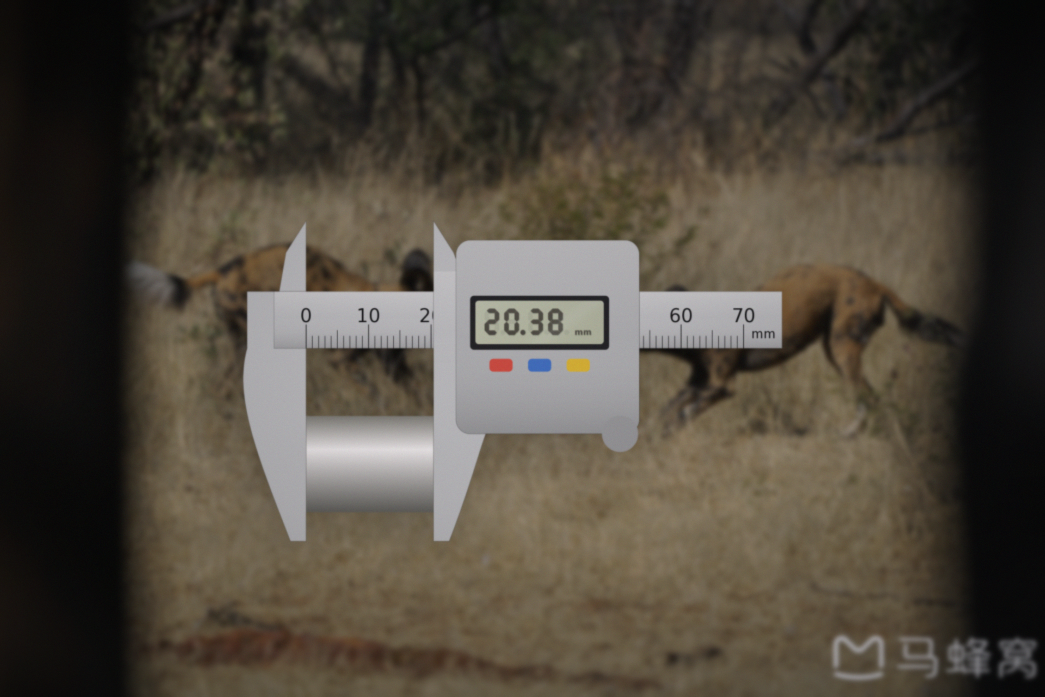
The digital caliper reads 20.38 mm
